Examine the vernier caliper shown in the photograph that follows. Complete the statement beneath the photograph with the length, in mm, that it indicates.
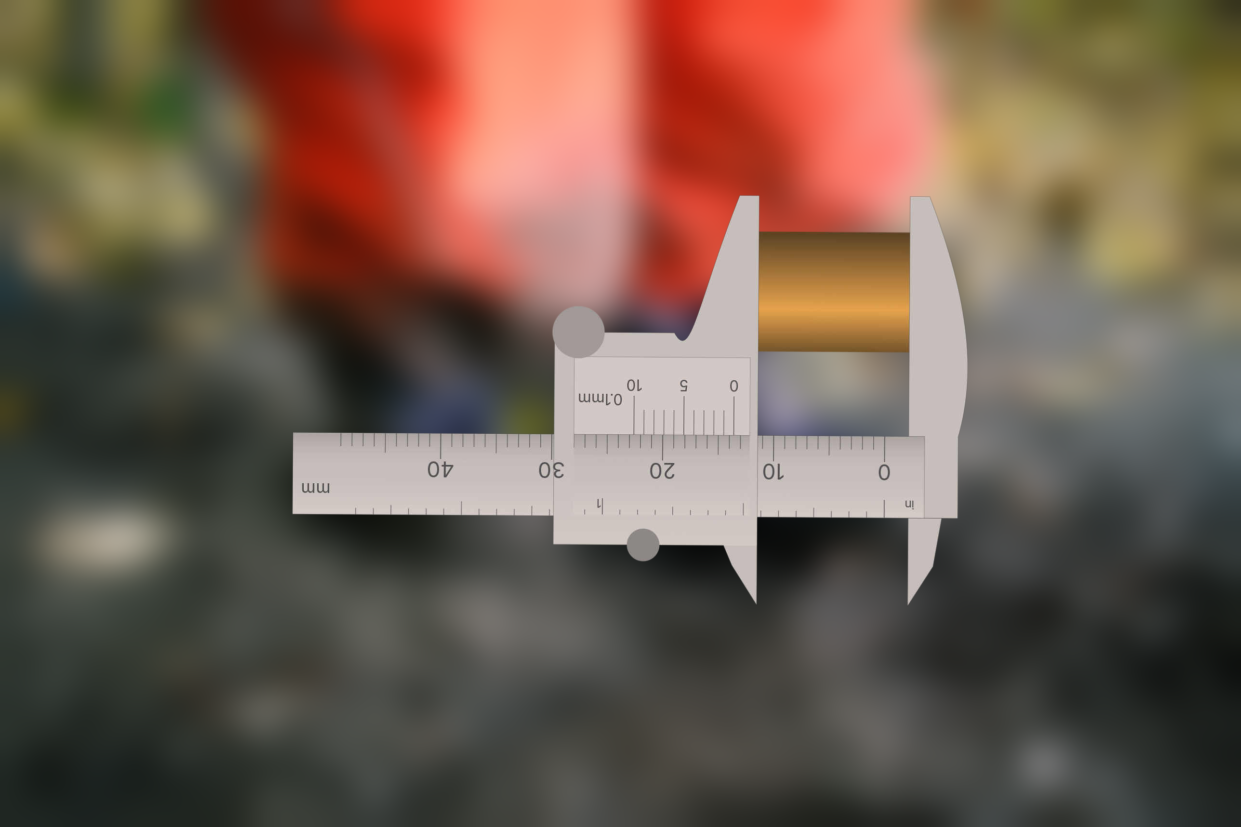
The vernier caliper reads 13.6 mm
